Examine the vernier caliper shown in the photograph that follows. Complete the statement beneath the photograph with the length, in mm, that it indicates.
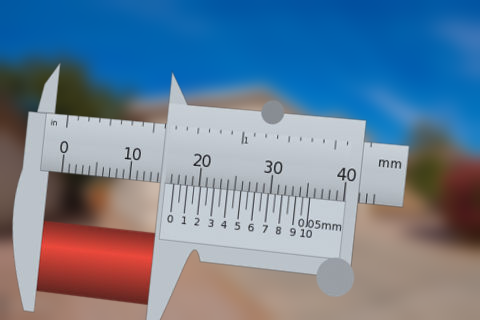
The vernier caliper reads 16.4 mm
